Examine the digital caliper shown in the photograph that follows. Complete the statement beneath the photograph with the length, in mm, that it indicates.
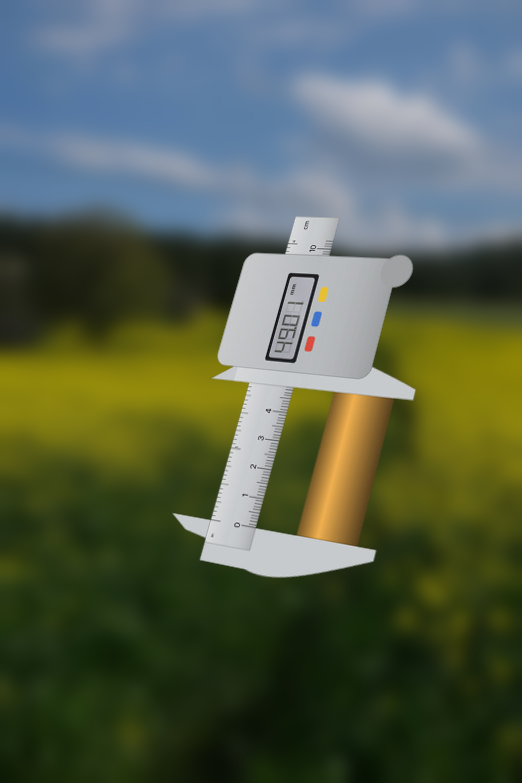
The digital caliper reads 49.01 mm
